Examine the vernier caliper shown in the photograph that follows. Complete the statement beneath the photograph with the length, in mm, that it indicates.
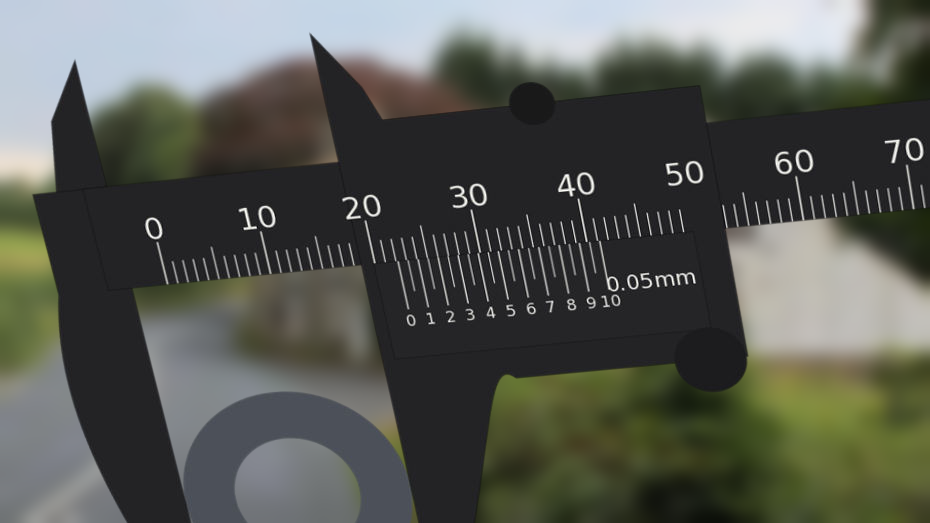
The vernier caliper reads 22.2 mm
